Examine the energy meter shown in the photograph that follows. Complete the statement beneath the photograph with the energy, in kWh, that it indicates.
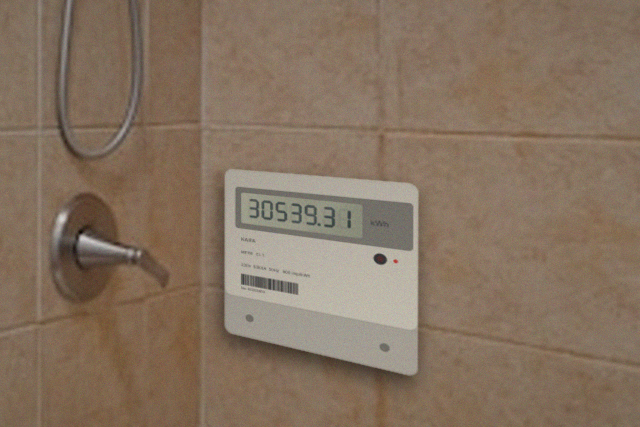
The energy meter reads 30539.31 kWh
